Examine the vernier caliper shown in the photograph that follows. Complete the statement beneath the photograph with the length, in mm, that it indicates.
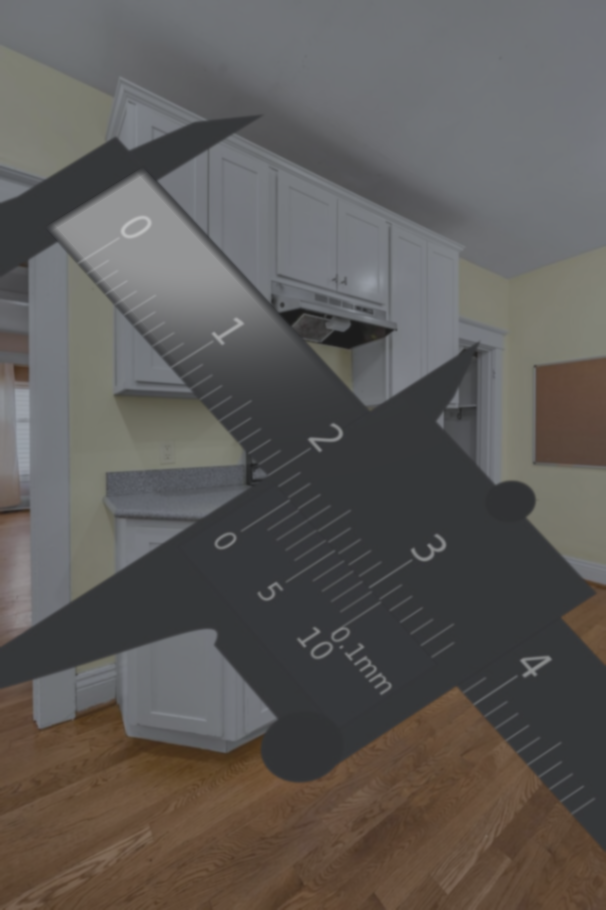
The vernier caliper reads 22.2 mm
